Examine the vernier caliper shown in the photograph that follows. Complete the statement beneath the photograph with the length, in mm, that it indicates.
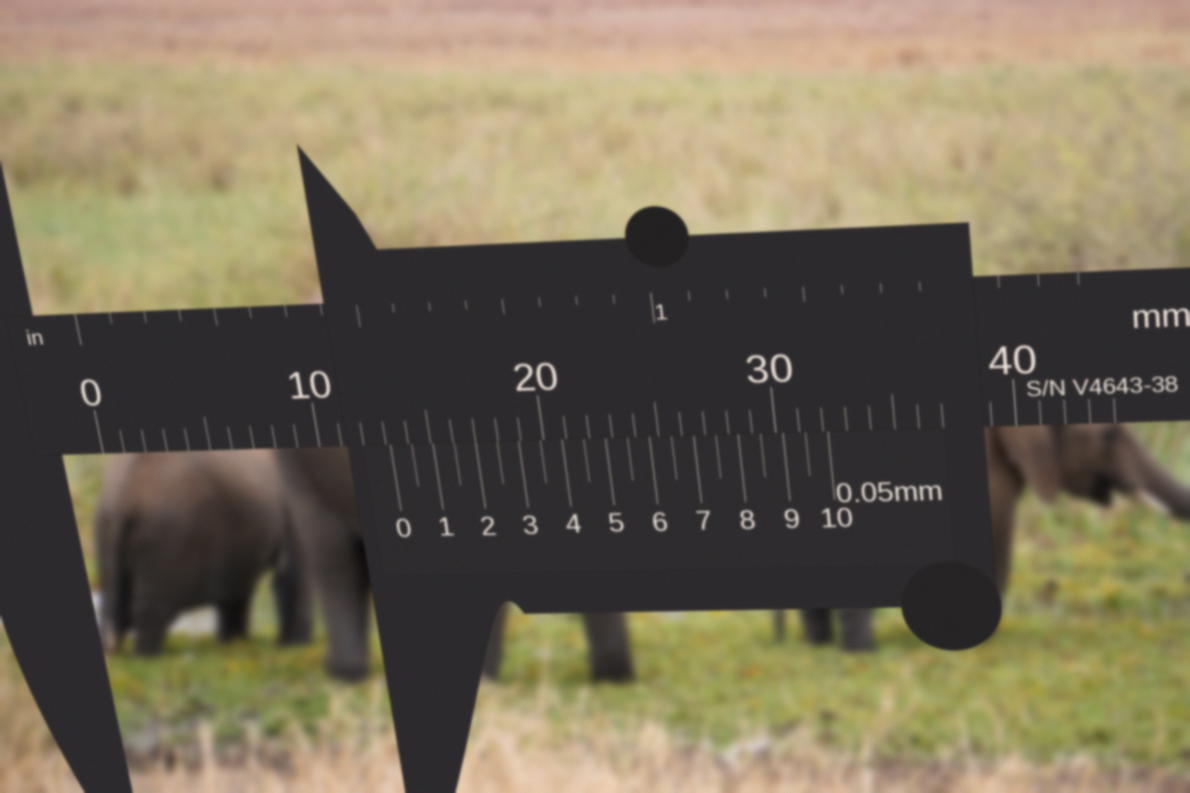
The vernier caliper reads 13.2 mm
